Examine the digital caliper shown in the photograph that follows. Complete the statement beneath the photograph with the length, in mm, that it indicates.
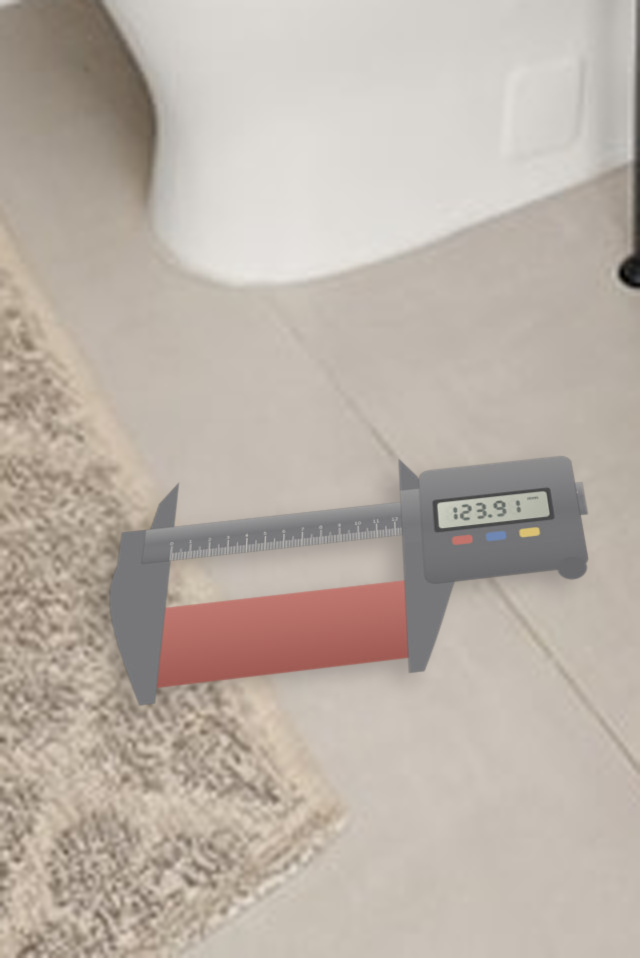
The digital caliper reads 123.91 mm
